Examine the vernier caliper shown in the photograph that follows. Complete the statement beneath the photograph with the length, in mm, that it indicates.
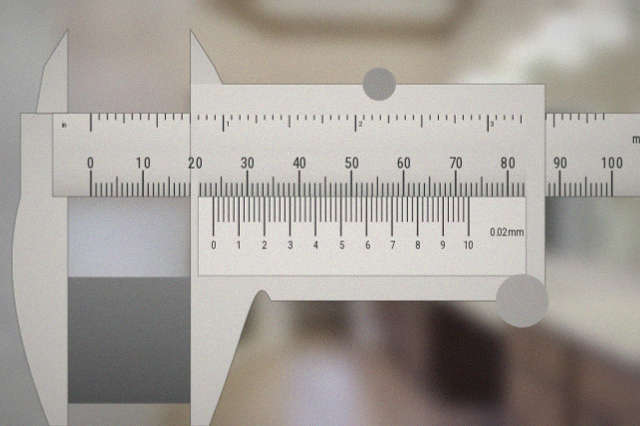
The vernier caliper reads 23.5 mm
